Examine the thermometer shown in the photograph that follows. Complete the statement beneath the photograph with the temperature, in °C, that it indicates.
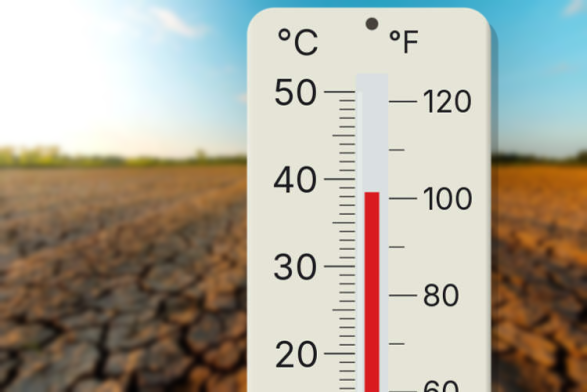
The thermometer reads 38.5 °C
